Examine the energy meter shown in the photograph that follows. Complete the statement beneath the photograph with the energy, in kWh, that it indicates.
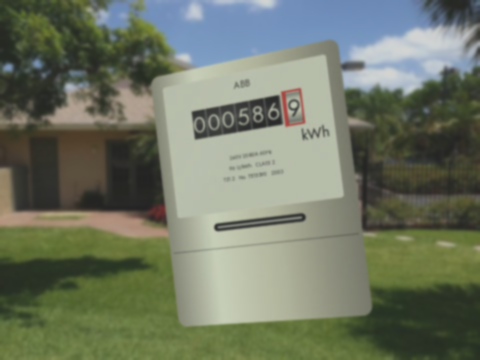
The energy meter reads 586.9 kWh
